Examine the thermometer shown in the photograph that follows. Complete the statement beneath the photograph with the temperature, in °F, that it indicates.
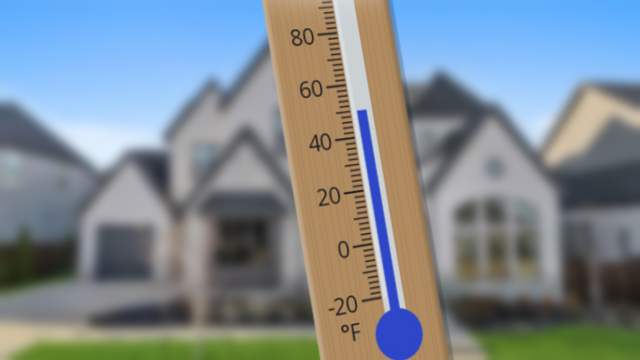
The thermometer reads 50 °F
